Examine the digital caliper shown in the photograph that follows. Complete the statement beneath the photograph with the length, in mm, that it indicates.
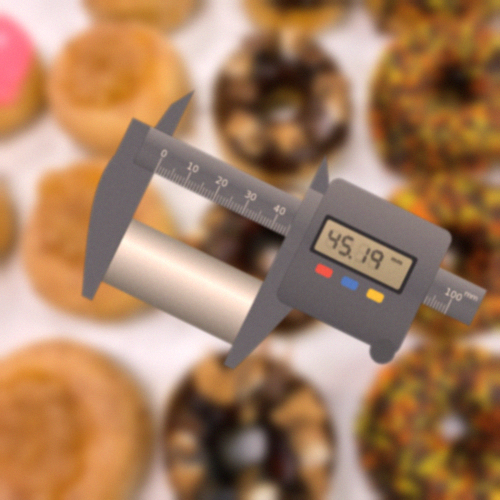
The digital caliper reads 45.19 mm
